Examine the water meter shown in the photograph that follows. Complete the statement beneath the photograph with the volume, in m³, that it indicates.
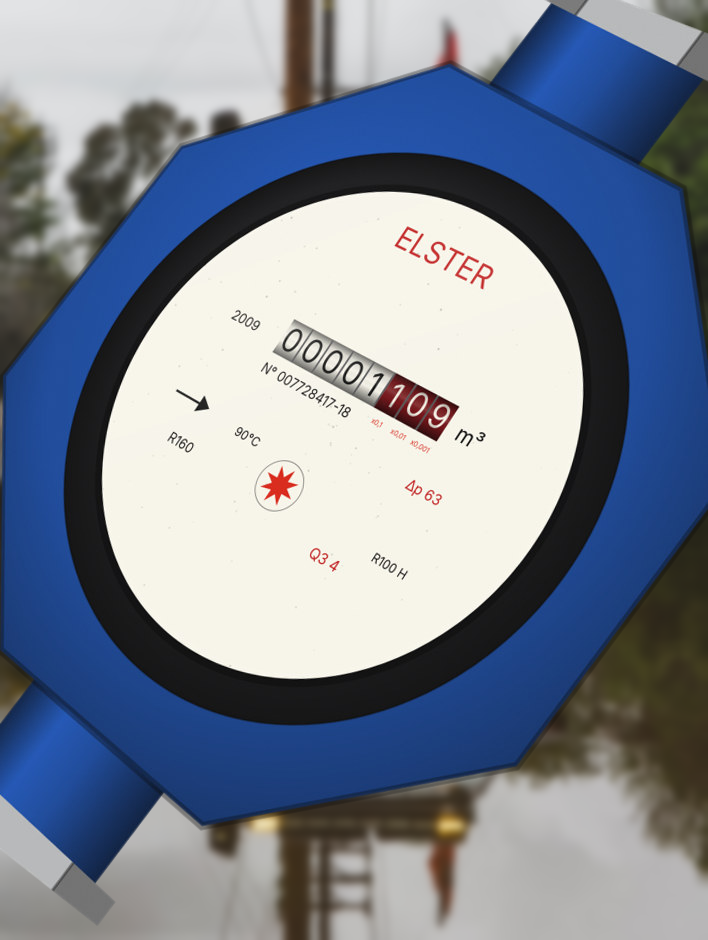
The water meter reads 1.109 m³
